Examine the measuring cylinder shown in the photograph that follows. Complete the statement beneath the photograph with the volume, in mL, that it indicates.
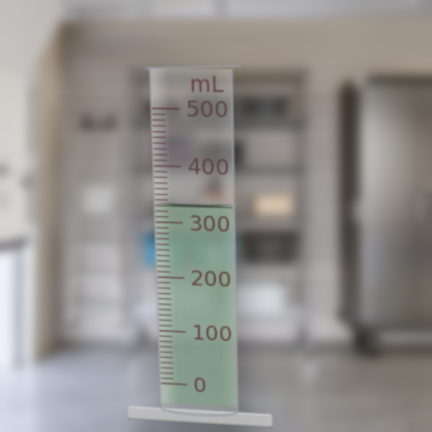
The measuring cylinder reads 330 mL
